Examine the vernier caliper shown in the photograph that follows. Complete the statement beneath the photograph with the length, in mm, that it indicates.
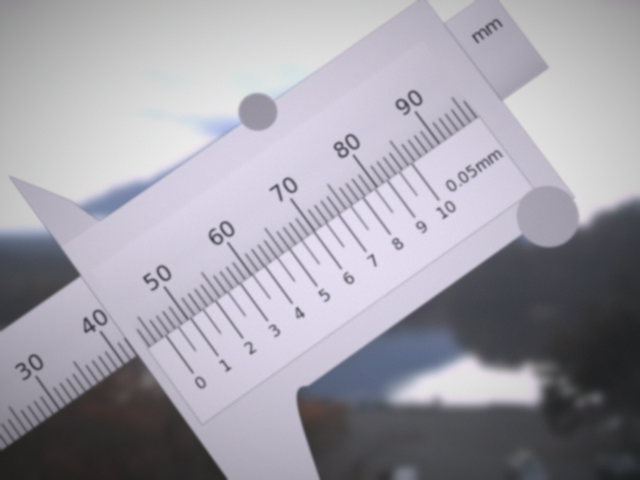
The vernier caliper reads 46.5 mm
